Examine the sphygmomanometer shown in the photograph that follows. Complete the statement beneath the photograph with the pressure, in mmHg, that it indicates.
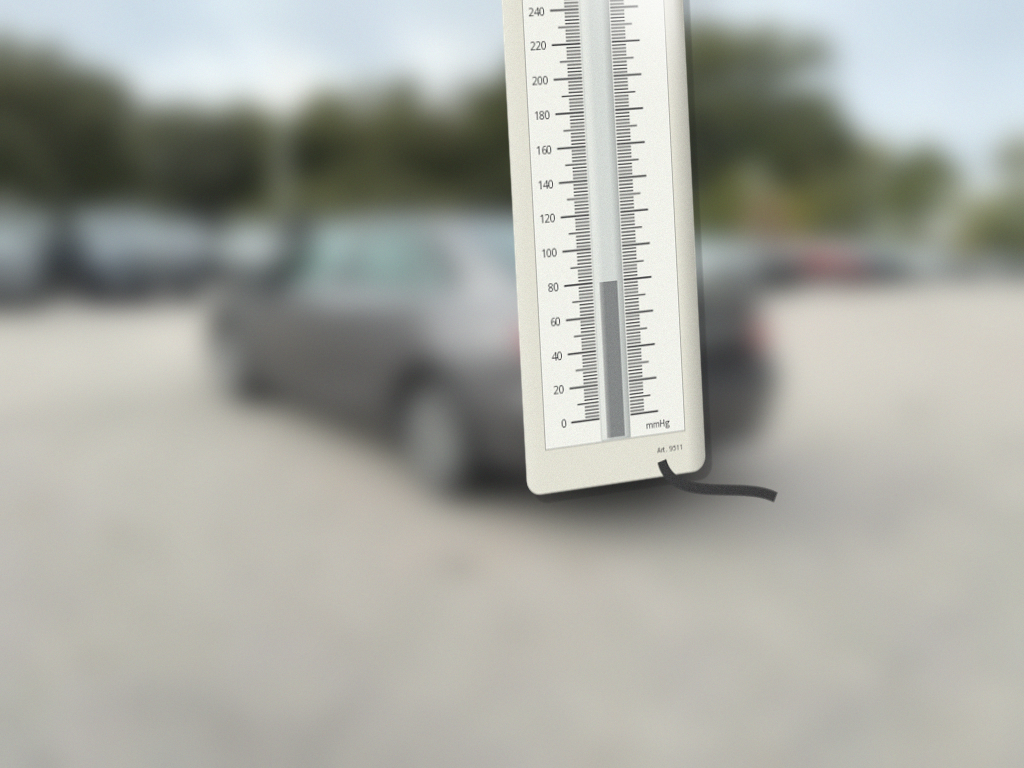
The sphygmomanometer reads 80 mmHg
